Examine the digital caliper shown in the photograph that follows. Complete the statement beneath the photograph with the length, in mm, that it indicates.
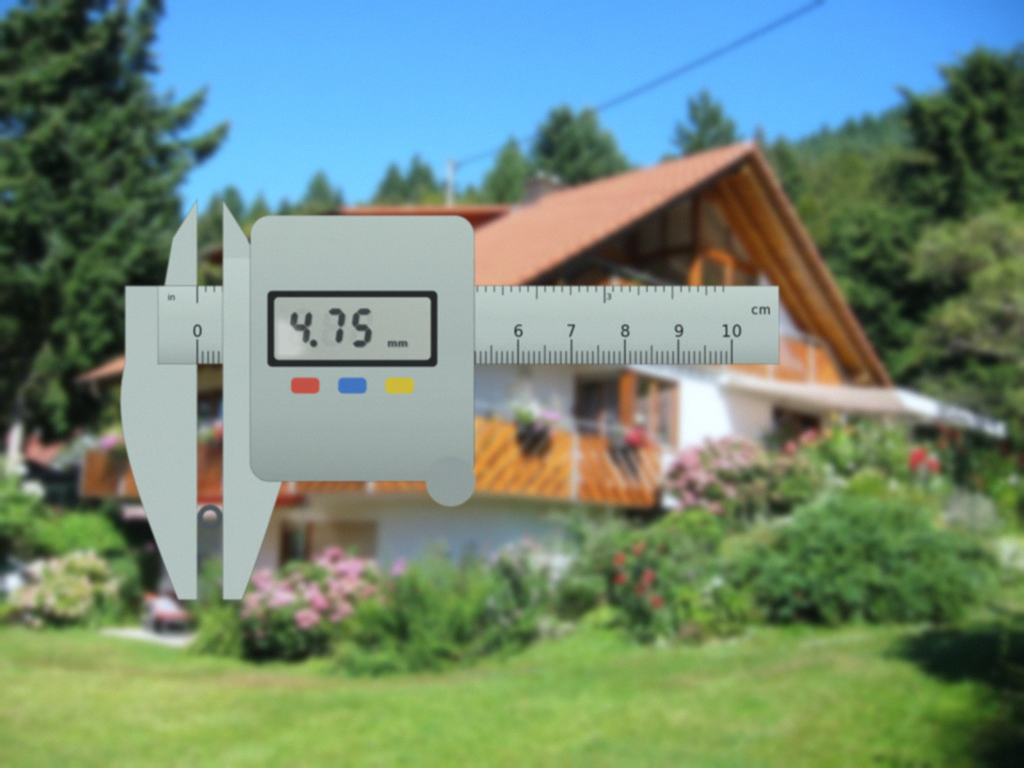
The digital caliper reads 4.75 mm
